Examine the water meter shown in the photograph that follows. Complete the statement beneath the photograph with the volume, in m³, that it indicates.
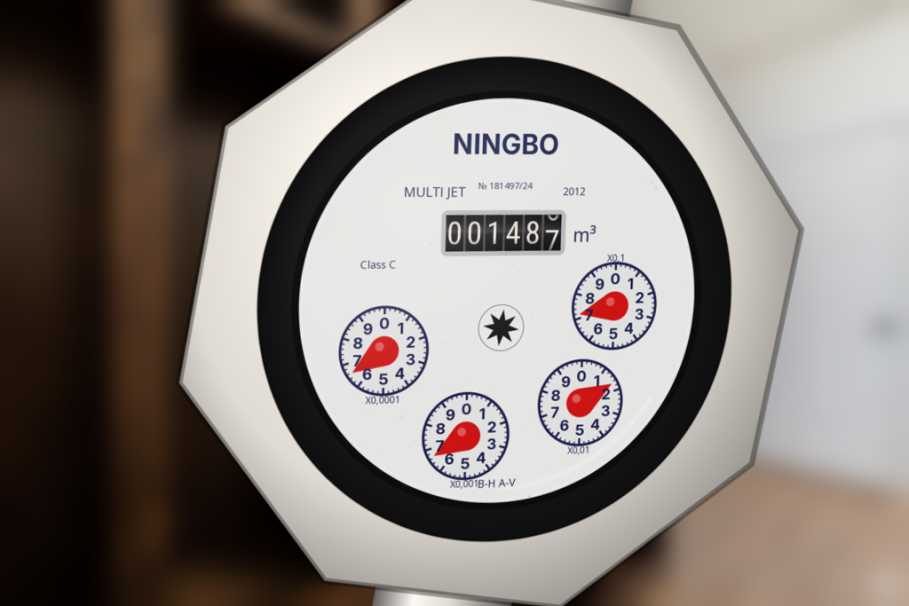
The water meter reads 1486.7166 m³
